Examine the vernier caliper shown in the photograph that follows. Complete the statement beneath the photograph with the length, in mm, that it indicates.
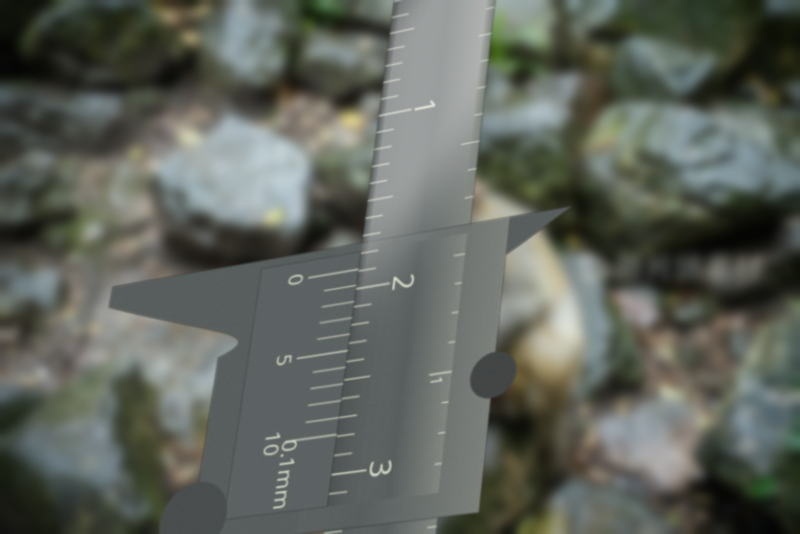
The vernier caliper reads 18.9 mm
